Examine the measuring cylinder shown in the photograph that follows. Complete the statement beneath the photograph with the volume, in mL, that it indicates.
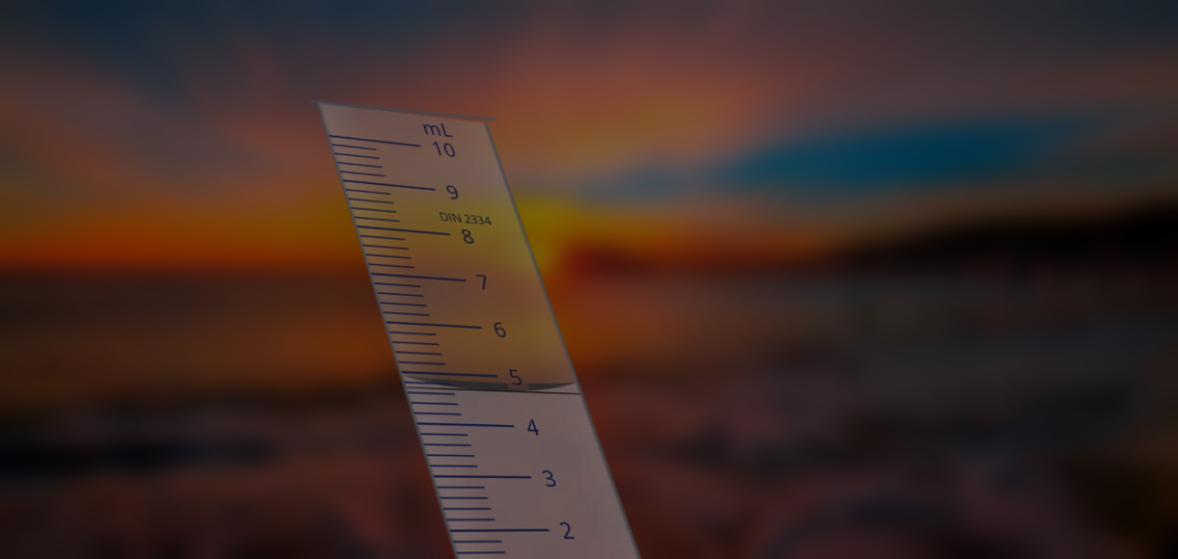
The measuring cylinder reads 4.7 mL
